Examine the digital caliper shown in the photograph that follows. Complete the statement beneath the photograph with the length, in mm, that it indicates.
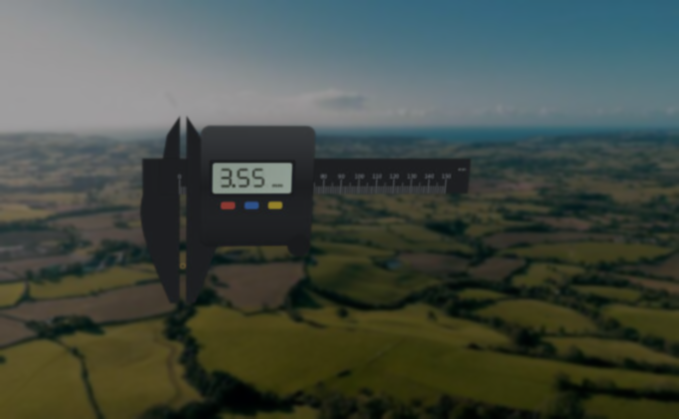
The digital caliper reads 3.55 mm
